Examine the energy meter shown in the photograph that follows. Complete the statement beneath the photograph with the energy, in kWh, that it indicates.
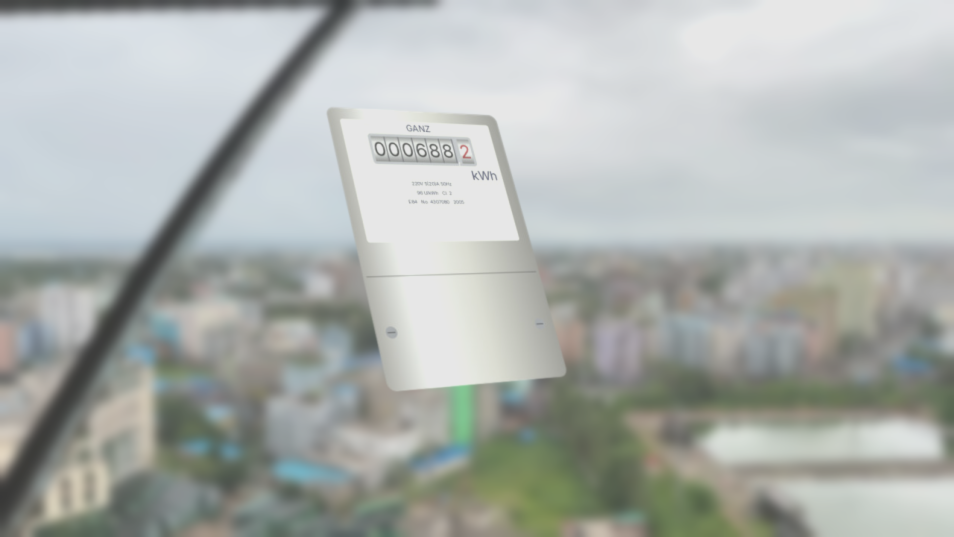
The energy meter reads 688.2 kWh
